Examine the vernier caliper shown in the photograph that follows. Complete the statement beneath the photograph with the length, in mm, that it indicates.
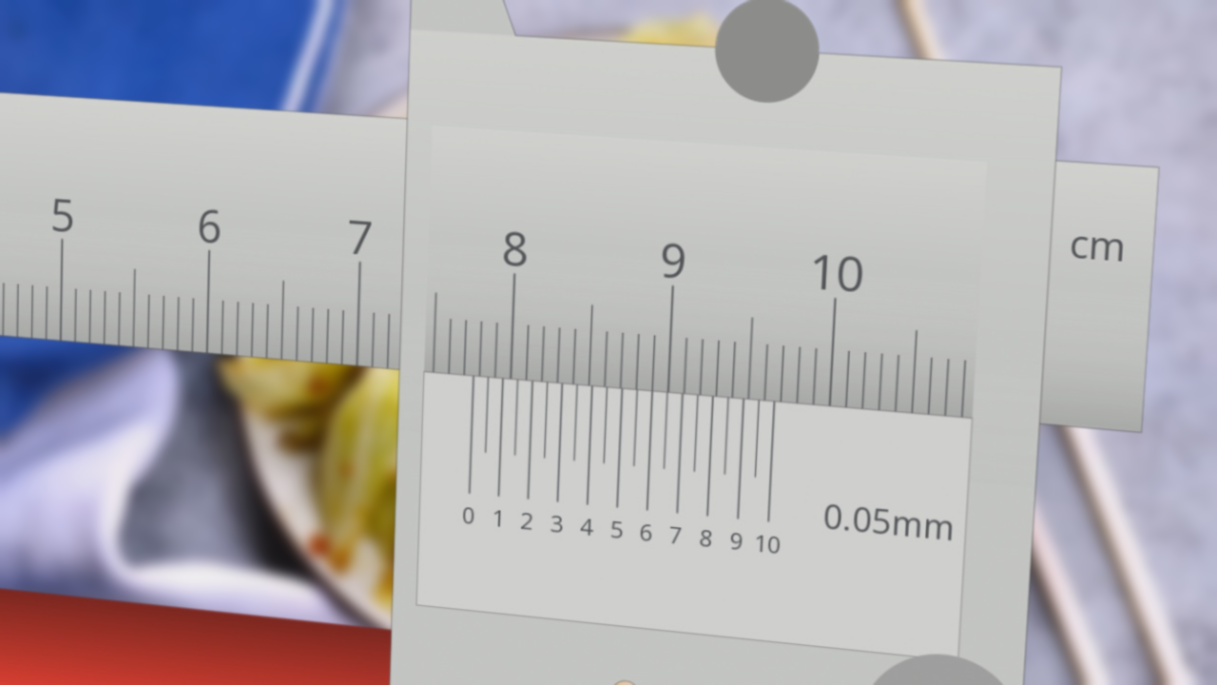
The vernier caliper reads 77.6 mm
